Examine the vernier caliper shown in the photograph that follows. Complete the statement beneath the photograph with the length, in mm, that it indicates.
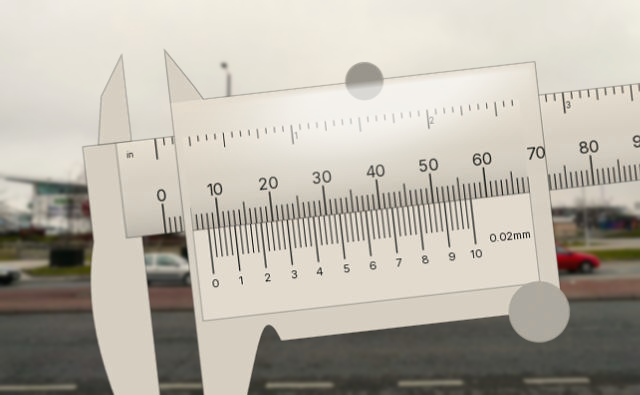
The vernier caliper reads 8.0 mm
